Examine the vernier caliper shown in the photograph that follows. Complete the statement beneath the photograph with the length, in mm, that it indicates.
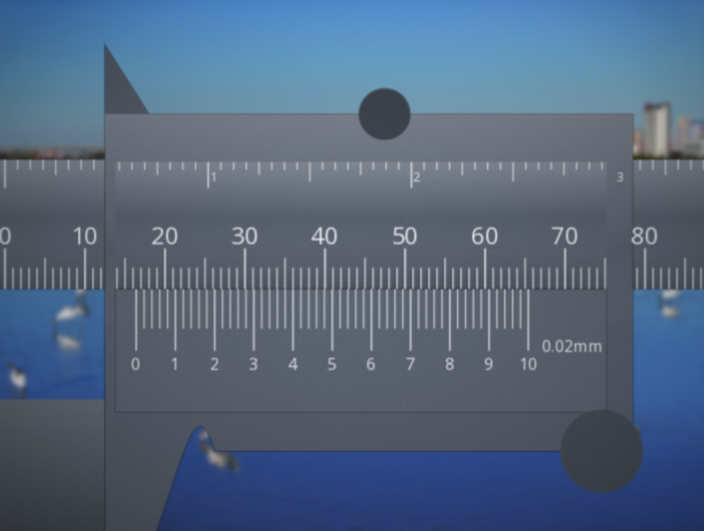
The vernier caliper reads 16.4 mm
